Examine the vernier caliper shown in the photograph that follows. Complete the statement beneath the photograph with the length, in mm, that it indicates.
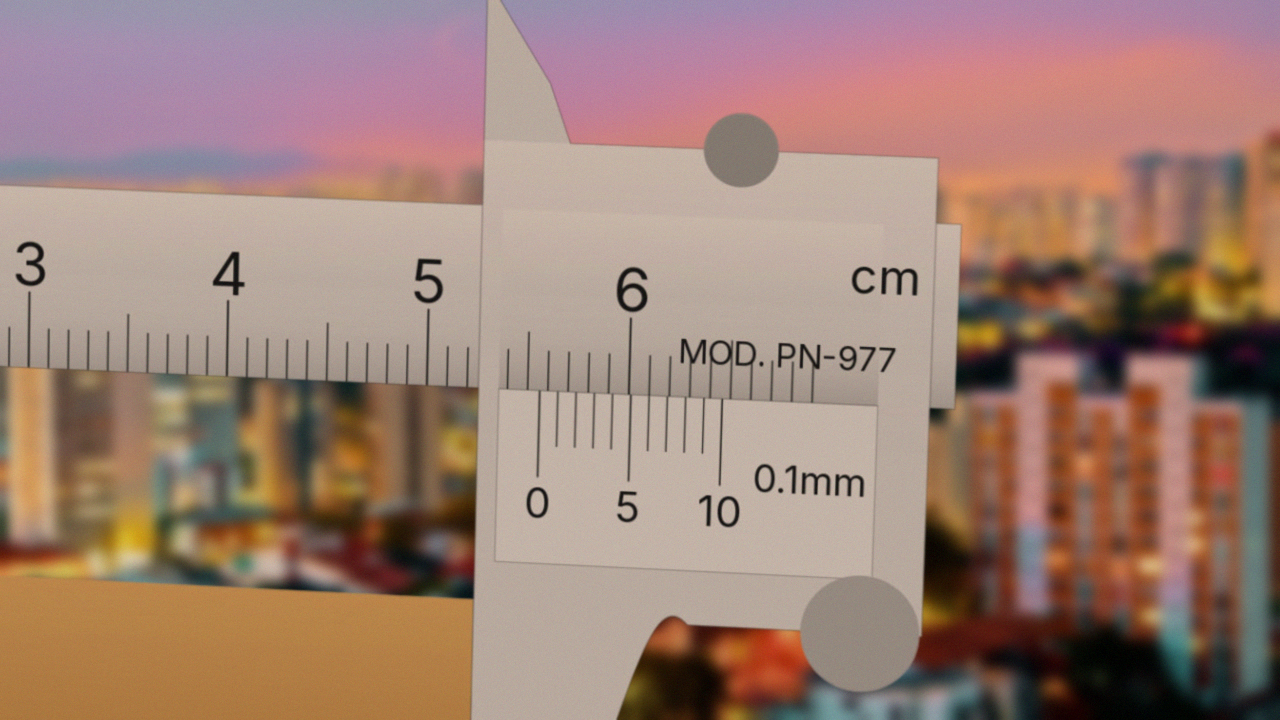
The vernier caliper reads 55.6 mm
